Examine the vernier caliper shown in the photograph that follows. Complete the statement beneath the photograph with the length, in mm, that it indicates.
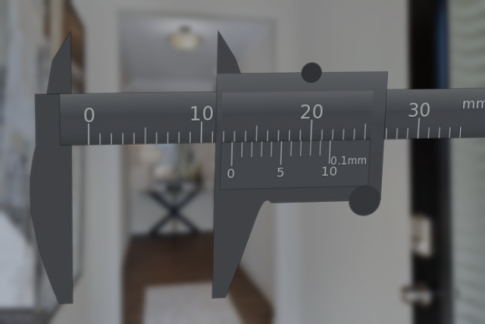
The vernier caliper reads 12.8 mm
